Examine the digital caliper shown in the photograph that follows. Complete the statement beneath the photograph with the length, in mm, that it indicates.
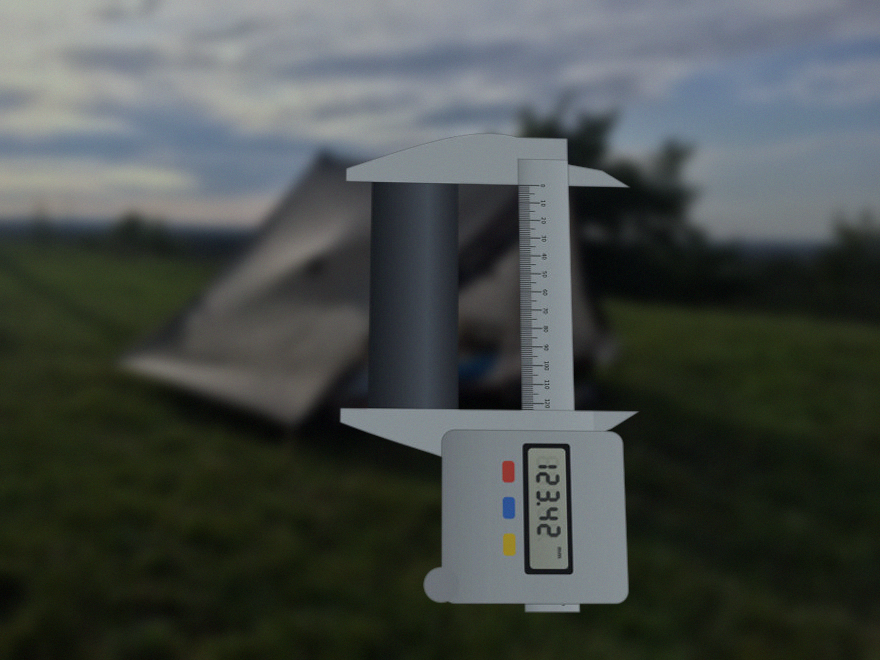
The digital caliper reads 123.42 mm
